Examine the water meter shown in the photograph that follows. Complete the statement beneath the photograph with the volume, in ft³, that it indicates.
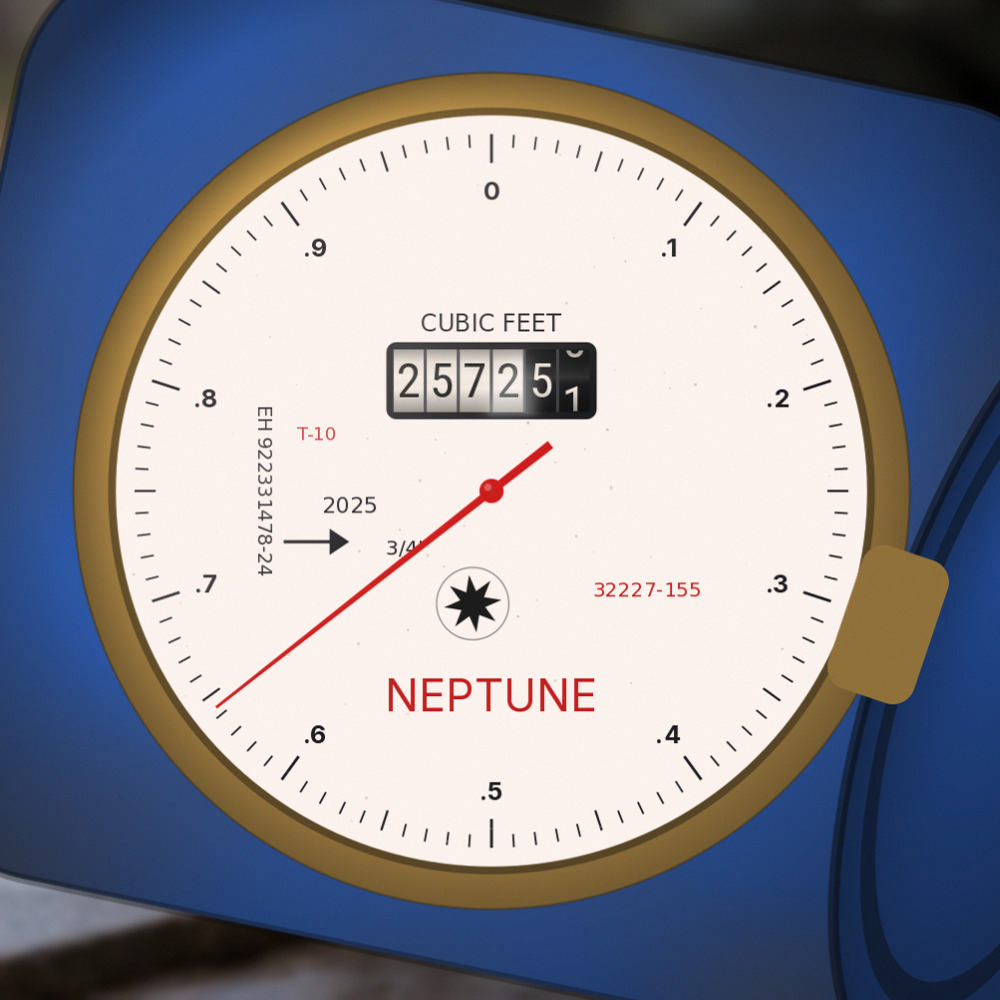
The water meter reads 257250.64 ft³
